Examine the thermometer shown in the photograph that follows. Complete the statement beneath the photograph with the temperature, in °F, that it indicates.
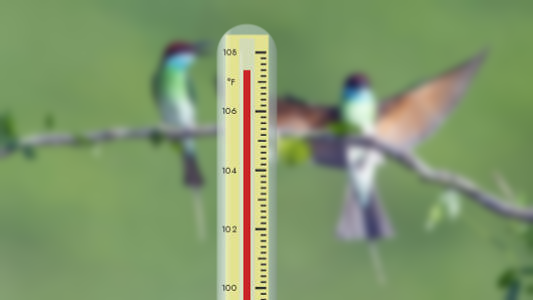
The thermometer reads 107.4 °F
